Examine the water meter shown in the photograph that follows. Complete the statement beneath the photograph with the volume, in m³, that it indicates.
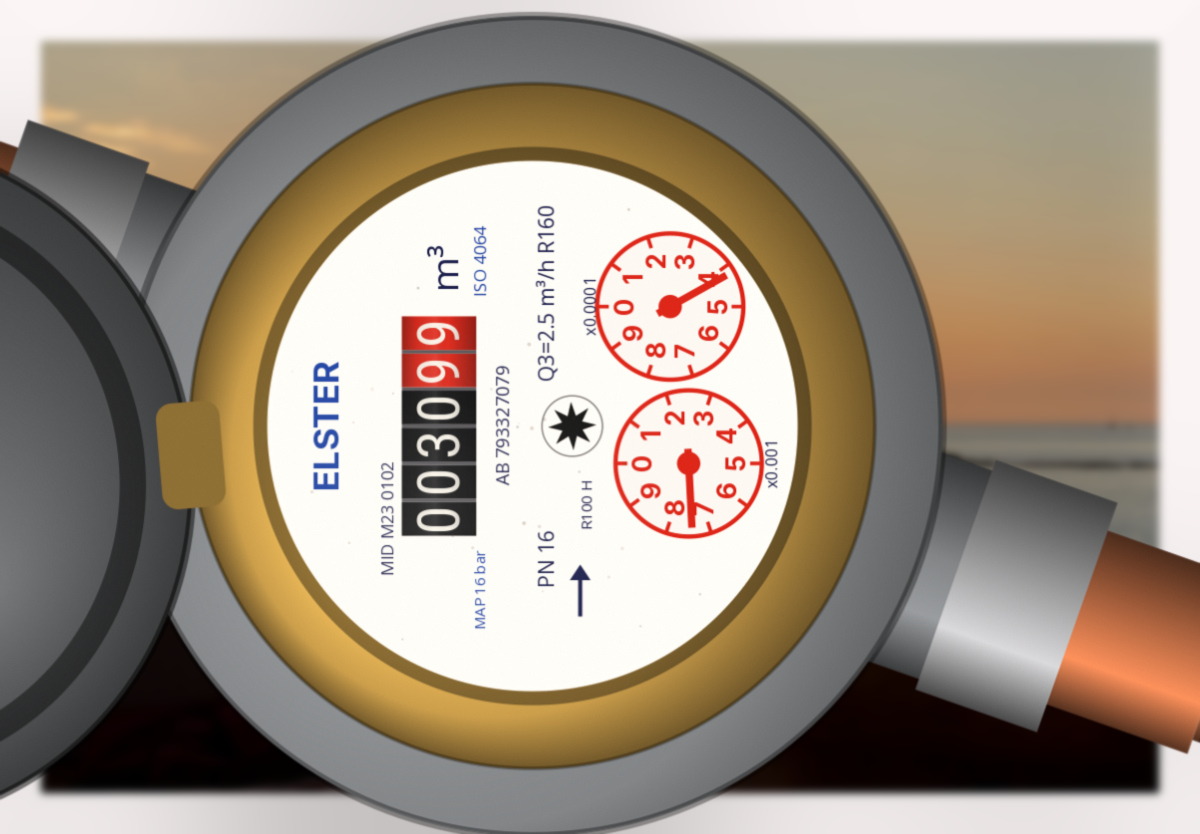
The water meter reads 30.9974 m³
